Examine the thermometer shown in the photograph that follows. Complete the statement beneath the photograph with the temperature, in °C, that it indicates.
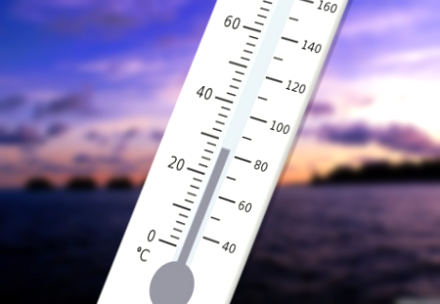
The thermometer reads 28 °C
